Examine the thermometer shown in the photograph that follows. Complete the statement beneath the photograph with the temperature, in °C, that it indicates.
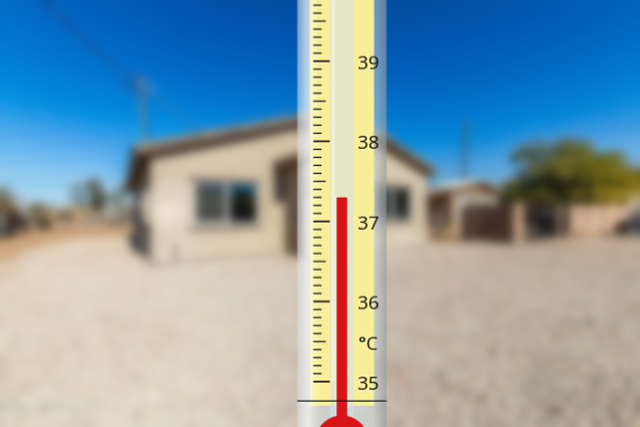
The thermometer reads 37.3 °C
